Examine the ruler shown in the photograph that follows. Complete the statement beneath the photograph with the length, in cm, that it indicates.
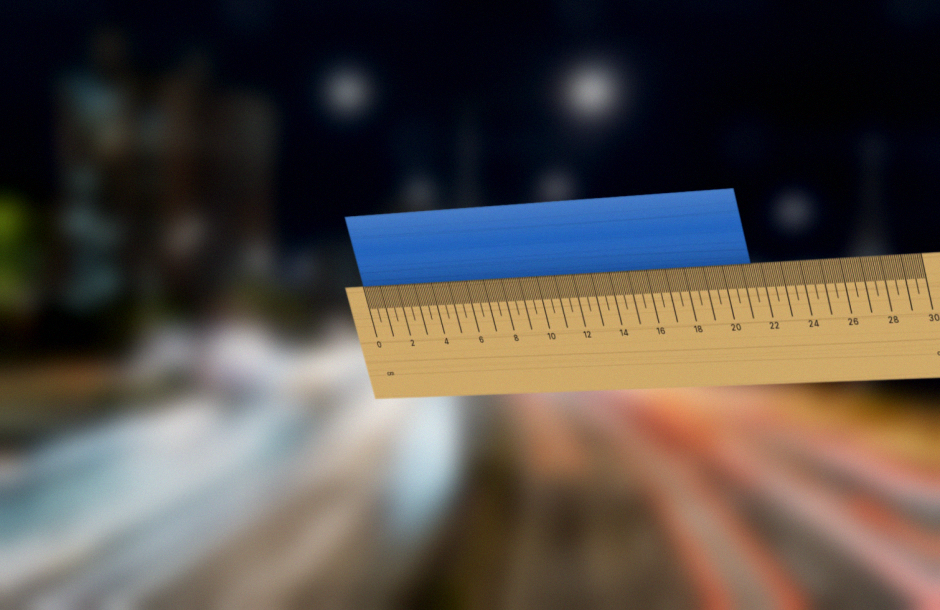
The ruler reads 21.5 cm
